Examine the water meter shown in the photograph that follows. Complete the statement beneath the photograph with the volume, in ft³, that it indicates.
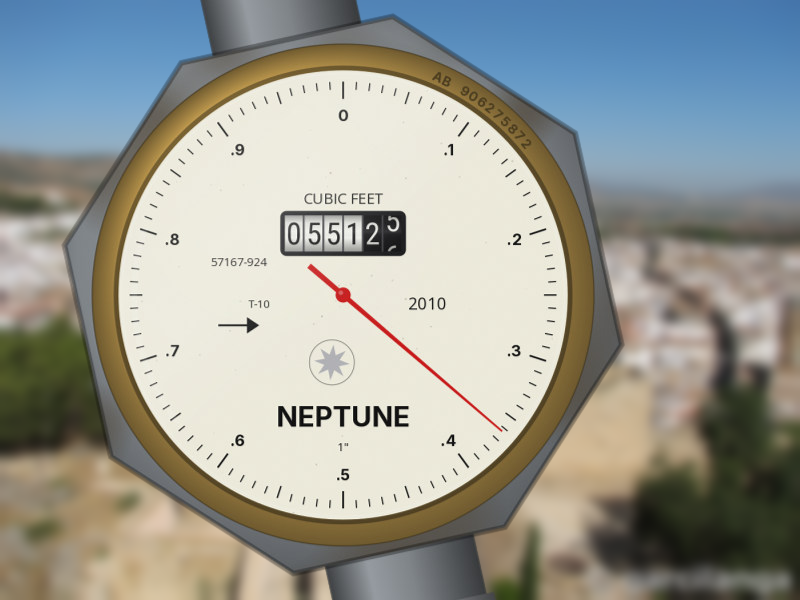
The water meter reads 55125.36 ft³
